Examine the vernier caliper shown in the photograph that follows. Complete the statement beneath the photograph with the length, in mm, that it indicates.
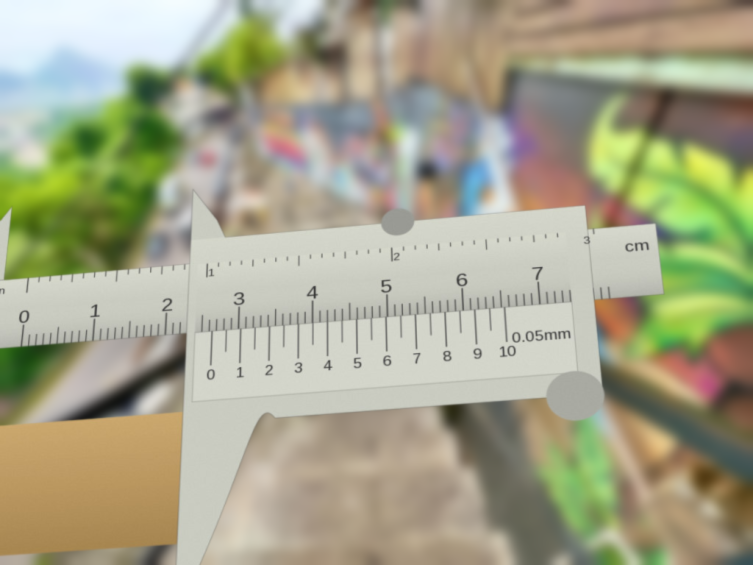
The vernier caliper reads 26.4 mm
